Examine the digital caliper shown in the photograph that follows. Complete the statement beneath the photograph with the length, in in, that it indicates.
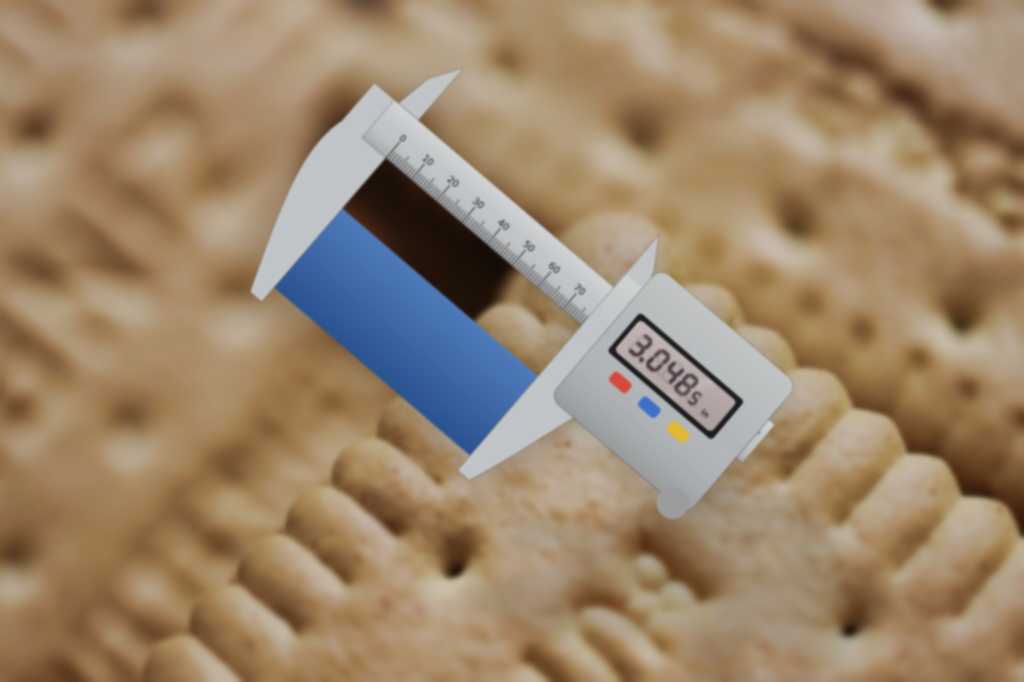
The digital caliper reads 3.0485 in
